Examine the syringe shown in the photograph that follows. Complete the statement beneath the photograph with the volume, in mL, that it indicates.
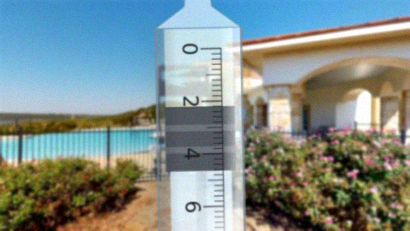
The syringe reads 2.2 mL
